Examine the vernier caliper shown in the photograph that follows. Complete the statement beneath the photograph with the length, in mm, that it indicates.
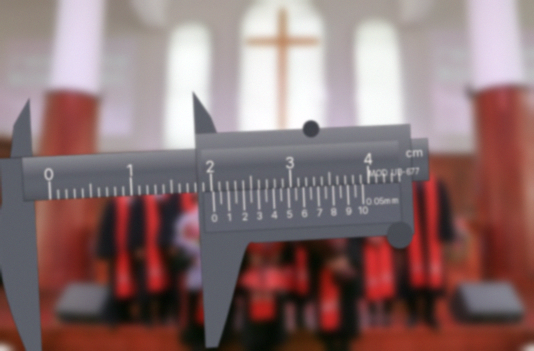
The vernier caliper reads 20.2 mm
